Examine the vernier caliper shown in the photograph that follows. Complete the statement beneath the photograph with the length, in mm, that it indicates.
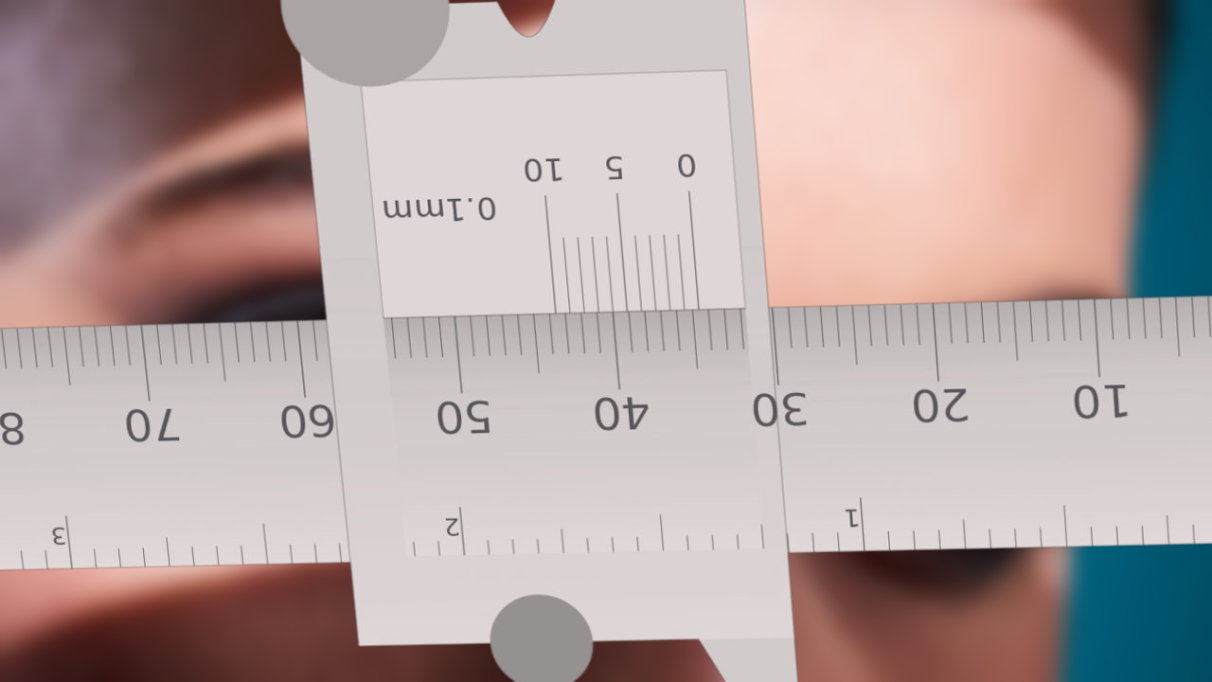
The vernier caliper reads 34.6 mm
